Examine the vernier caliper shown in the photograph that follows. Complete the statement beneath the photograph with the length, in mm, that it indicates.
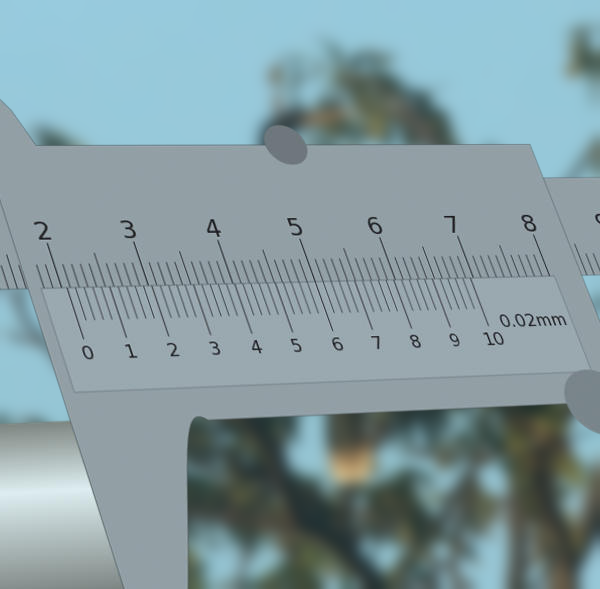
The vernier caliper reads 20.6 mm
